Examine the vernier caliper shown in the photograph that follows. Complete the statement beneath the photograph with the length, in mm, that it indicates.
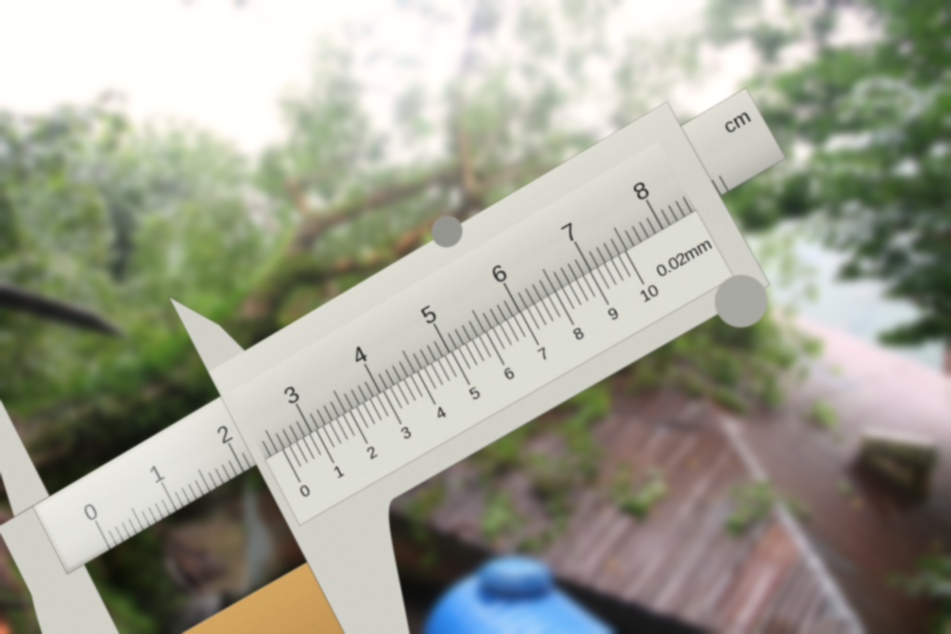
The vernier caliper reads 25.8 mm
